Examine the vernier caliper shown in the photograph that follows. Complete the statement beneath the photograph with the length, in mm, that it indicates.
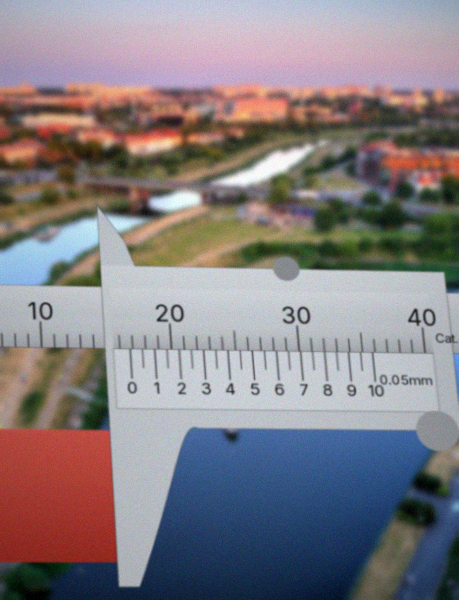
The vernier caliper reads 16.8 mm
